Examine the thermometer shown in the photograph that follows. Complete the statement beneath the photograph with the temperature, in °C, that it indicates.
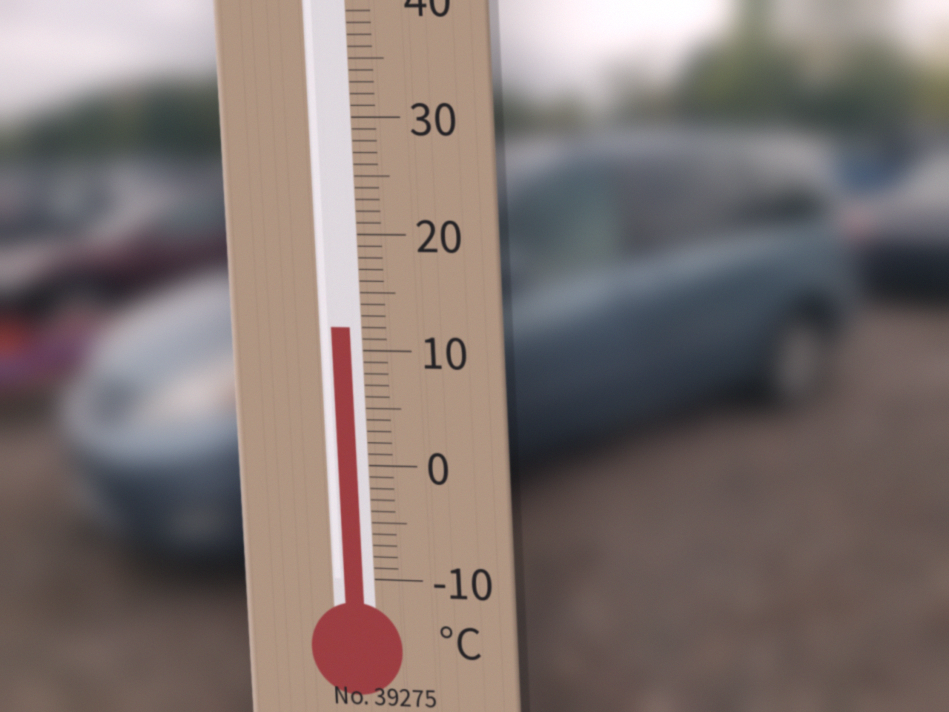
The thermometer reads 12 °C
